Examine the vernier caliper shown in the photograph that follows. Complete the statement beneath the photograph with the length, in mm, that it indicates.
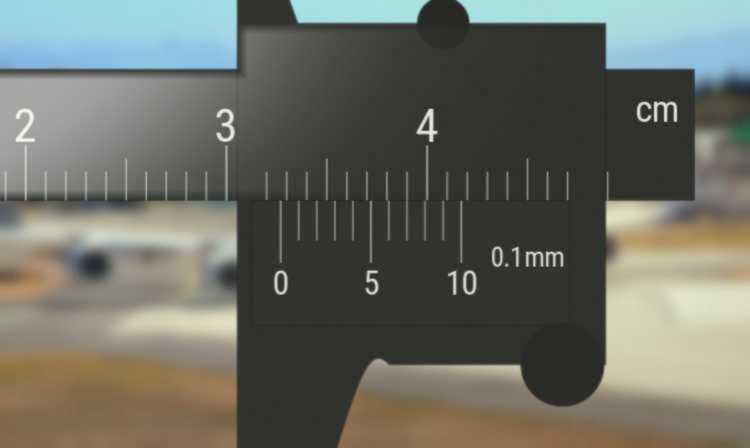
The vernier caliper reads 32.7 mm
